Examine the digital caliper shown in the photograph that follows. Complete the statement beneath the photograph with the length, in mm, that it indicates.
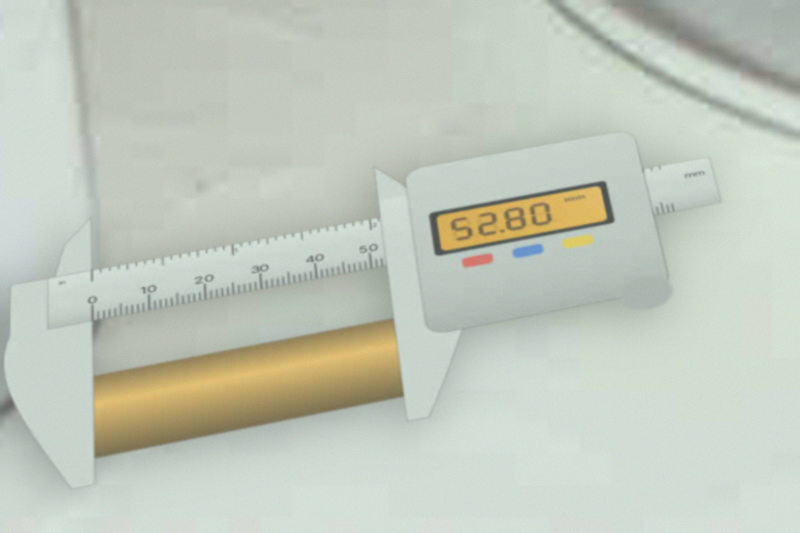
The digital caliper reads 52.80 mm
